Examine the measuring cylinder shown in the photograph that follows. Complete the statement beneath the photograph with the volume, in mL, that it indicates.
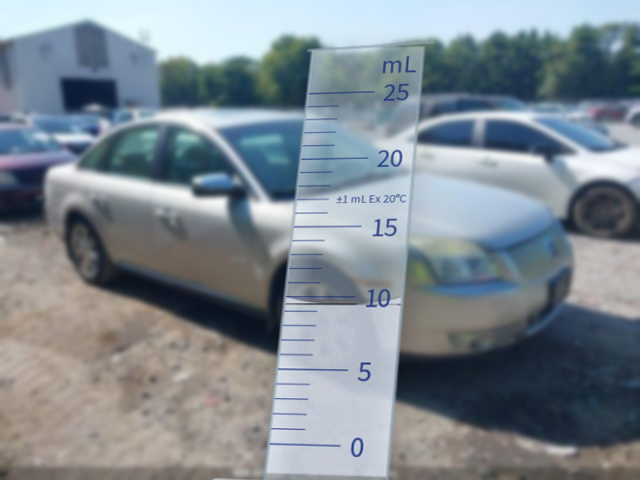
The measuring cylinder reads 9.5 mL
